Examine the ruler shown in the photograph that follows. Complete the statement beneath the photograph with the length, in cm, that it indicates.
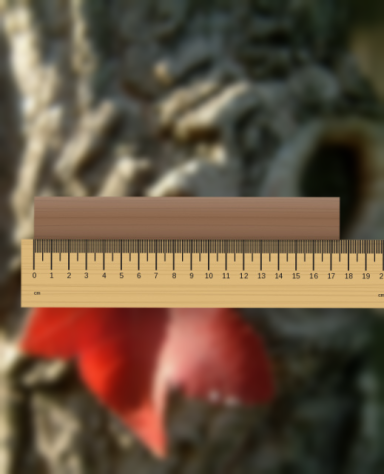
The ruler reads 17.5 cm
